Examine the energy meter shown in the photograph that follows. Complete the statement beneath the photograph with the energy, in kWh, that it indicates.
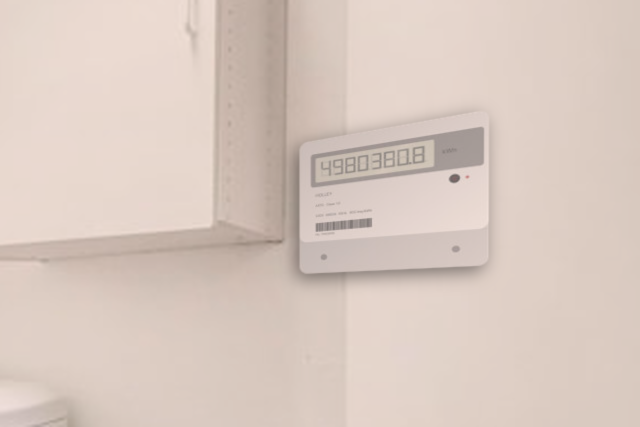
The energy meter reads 4980380.8 kWh
